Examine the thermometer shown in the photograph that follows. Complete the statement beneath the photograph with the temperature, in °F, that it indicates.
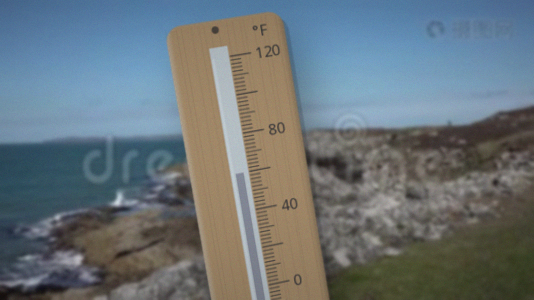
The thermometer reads 60 °F
